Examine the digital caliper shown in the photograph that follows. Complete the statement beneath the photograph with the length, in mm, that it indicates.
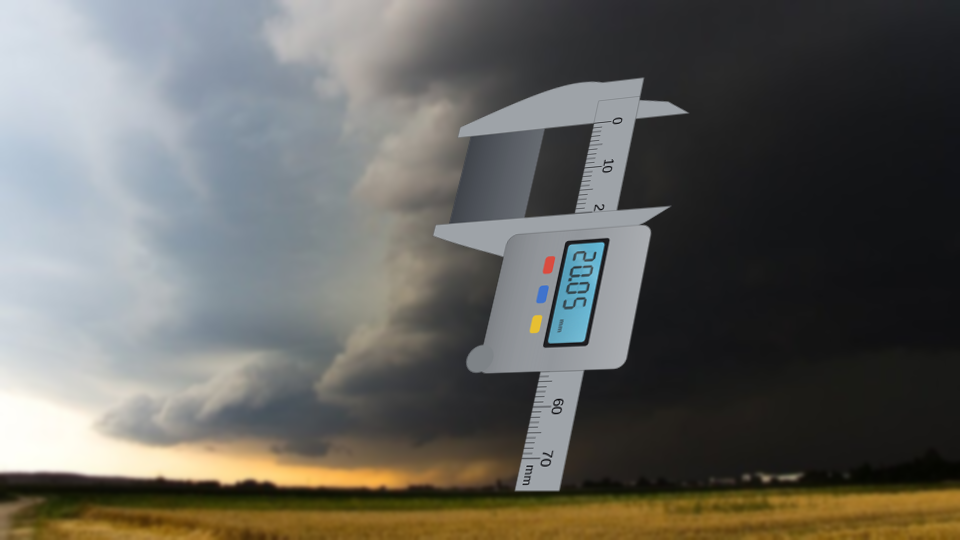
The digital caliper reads 20.05 mm
